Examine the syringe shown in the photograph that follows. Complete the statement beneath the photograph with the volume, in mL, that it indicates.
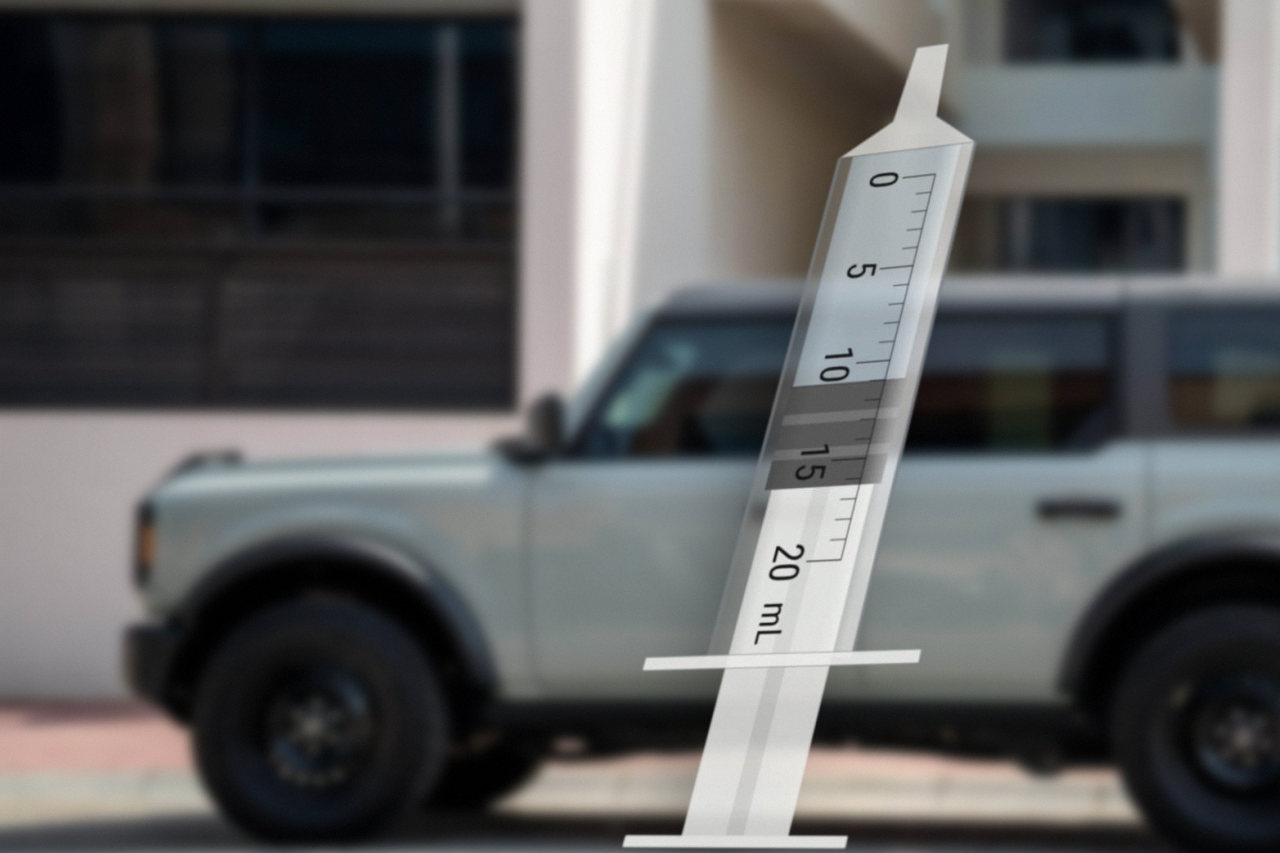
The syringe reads 11 mL
